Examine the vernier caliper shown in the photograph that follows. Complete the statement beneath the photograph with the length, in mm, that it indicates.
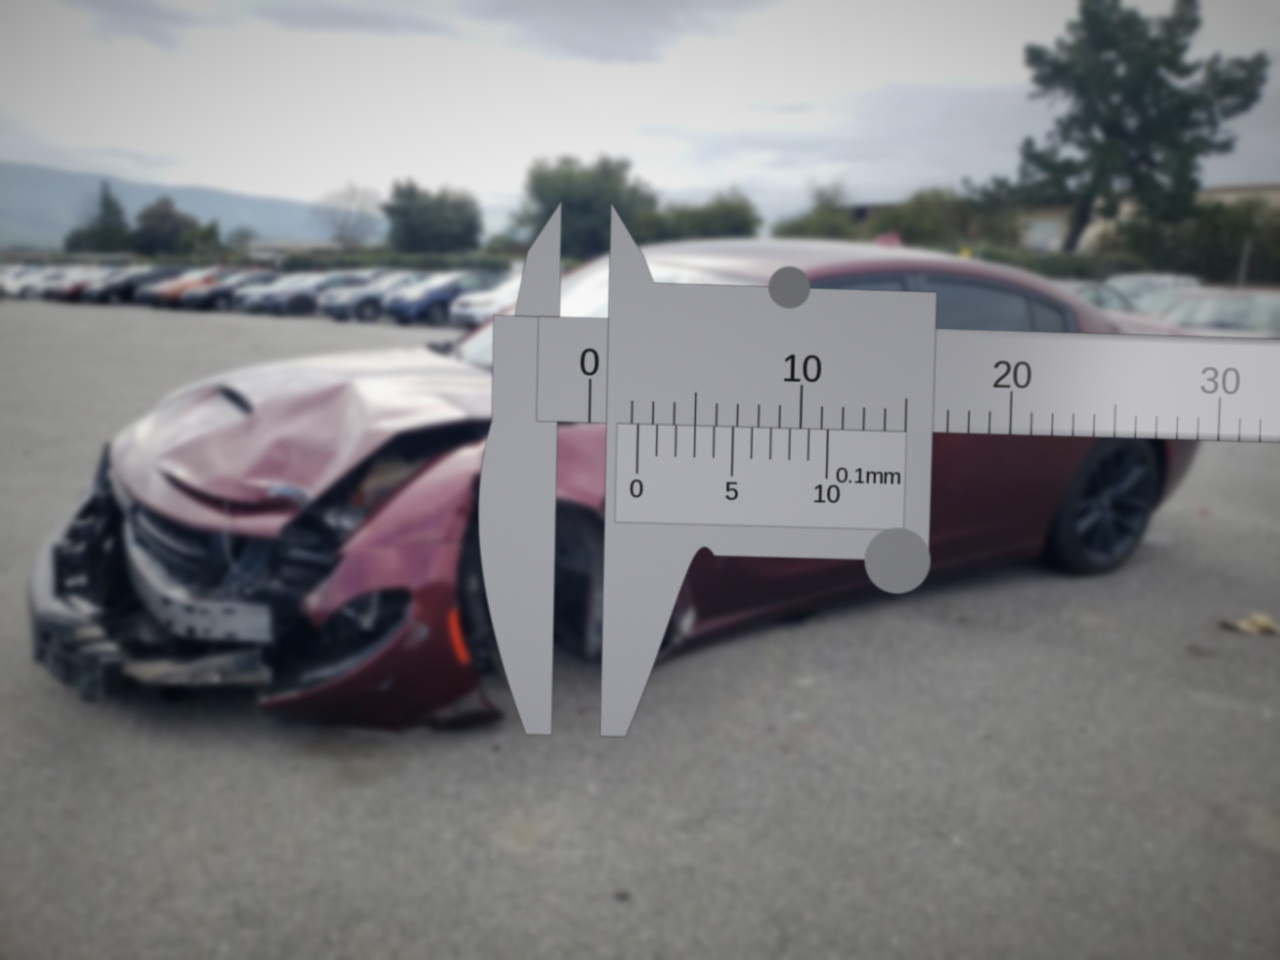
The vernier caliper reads 2.3 mm
